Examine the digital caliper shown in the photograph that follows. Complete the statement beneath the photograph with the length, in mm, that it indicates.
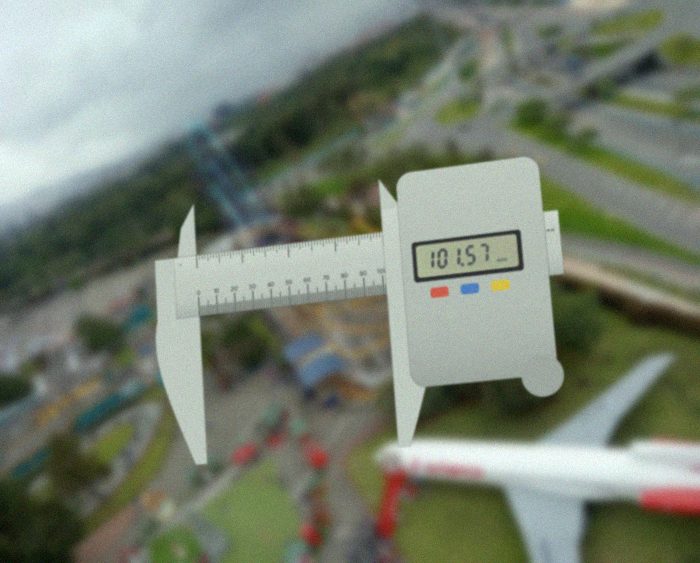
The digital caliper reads 101.57 mm
